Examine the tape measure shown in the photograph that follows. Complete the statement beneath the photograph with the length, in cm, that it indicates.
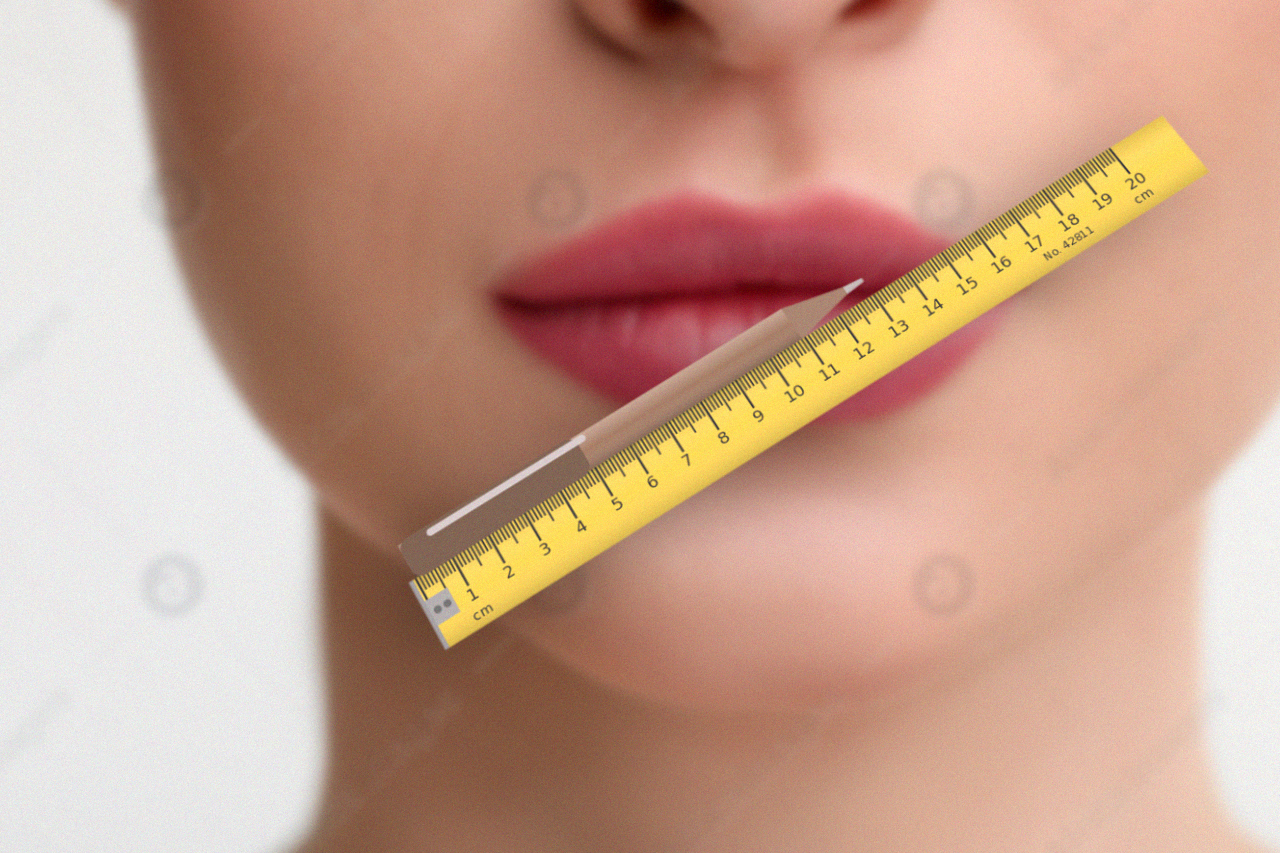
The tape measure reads 13 cm
